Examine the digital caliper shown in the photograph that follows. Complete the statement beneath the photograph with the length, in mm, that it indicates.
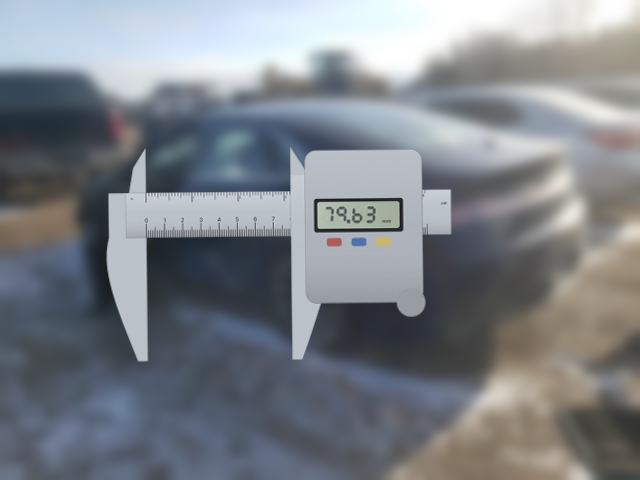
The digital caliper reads 79.63 mm
